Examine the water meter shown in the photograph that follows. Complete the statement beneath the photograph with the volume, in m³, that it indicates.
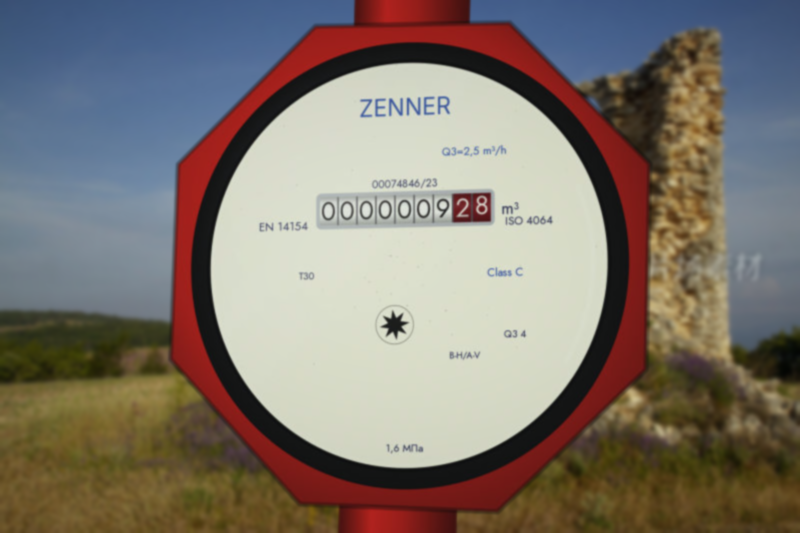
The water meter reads 9.28 m³
